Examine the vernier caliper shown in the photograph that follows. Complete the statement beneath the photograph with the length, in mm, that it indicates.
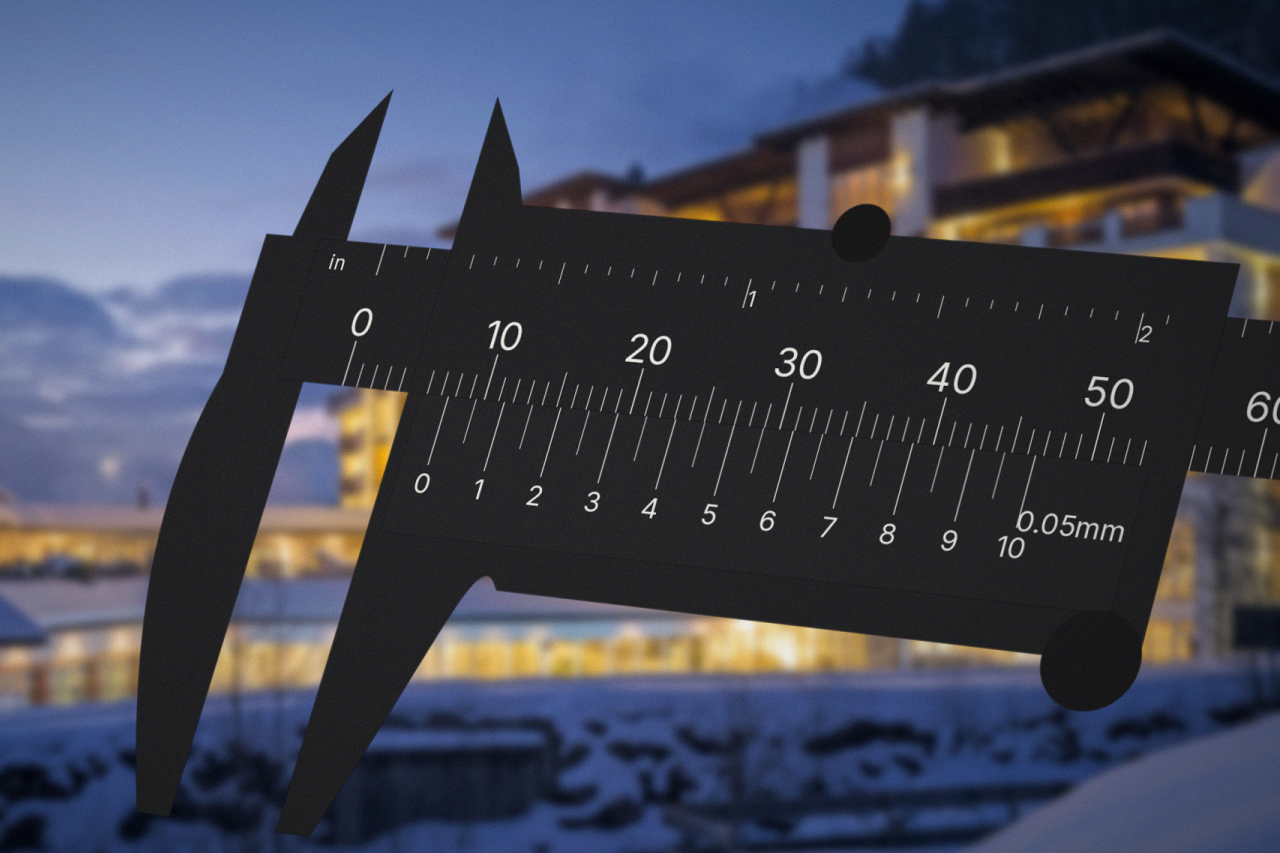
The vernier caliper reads 7.5 mm
